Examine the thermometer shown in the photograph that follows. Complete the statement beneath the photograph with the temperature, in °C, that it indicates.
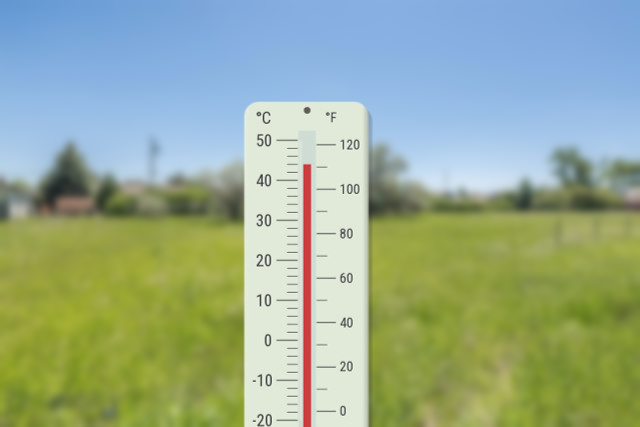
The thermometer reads 44 °C
